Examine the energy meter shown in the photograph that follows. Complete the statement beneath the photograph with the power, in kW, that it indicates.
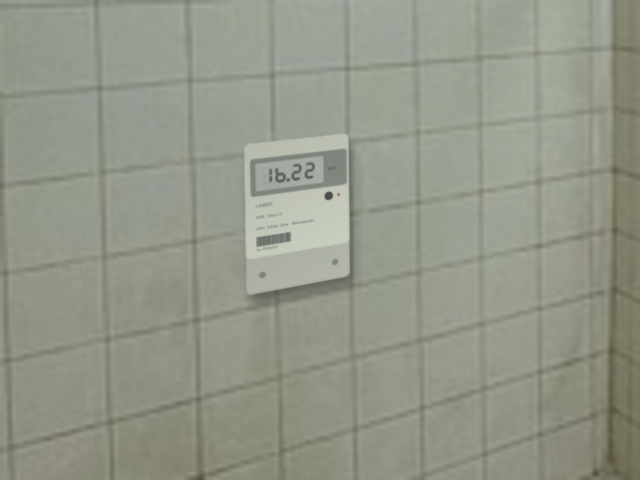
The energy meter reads 16.22 kW
